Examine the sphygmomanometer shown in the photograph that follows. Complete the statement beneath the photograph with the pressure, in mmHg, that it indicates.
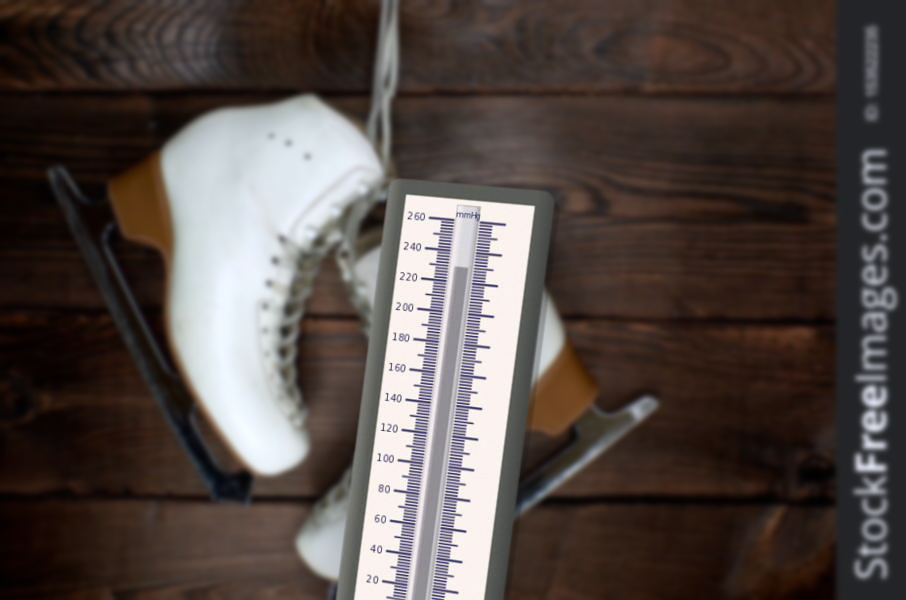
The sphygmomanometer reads 230 mmHg
